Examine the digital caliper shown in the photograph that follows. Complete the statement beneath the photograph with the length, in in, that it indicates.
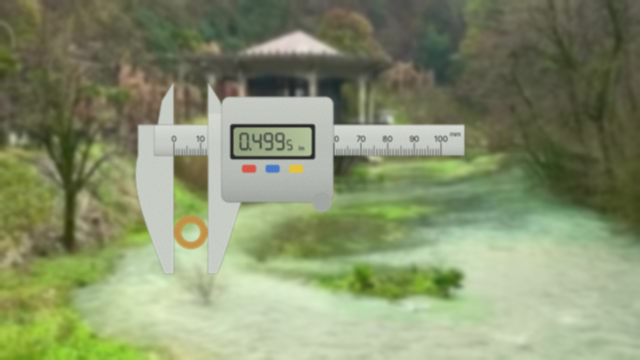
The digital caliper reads 0.4995 in
